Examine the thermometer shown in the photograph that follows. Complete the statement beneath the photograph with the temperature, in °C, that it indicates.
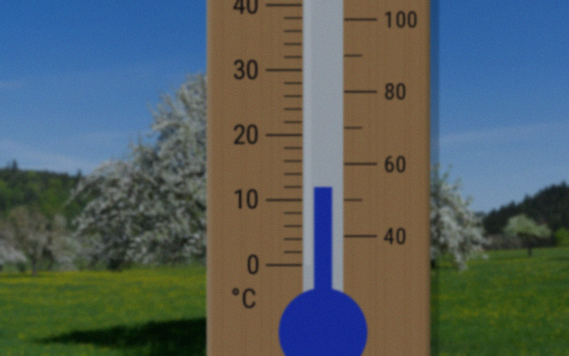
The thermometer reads 12 °C
